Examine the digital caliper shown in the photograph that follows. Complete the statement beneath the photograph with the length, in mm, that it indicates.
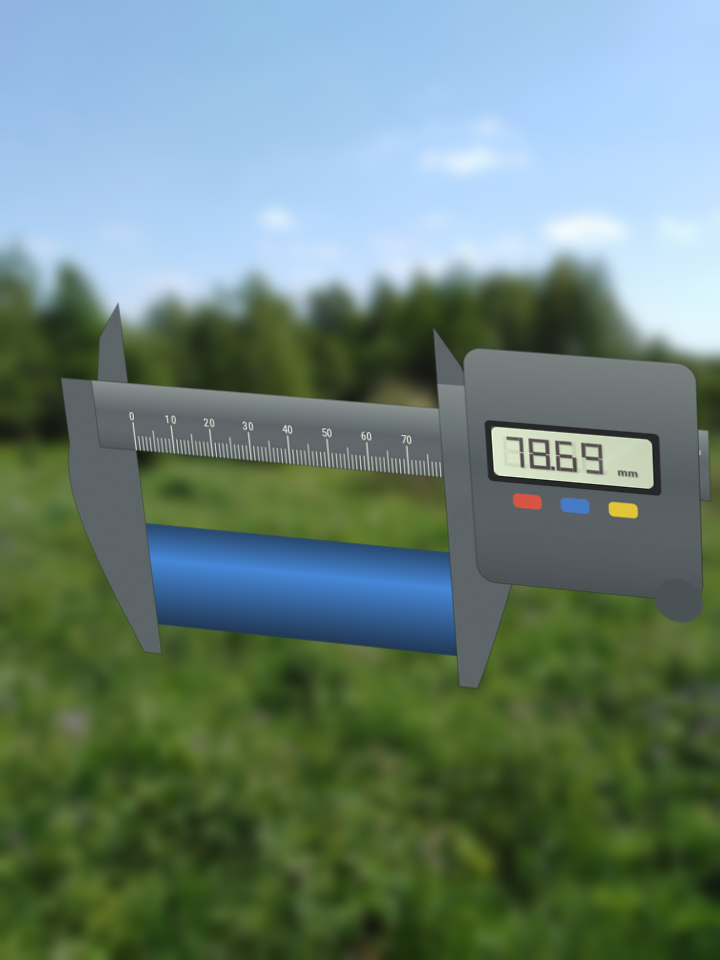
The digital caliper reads 78.69 mm
